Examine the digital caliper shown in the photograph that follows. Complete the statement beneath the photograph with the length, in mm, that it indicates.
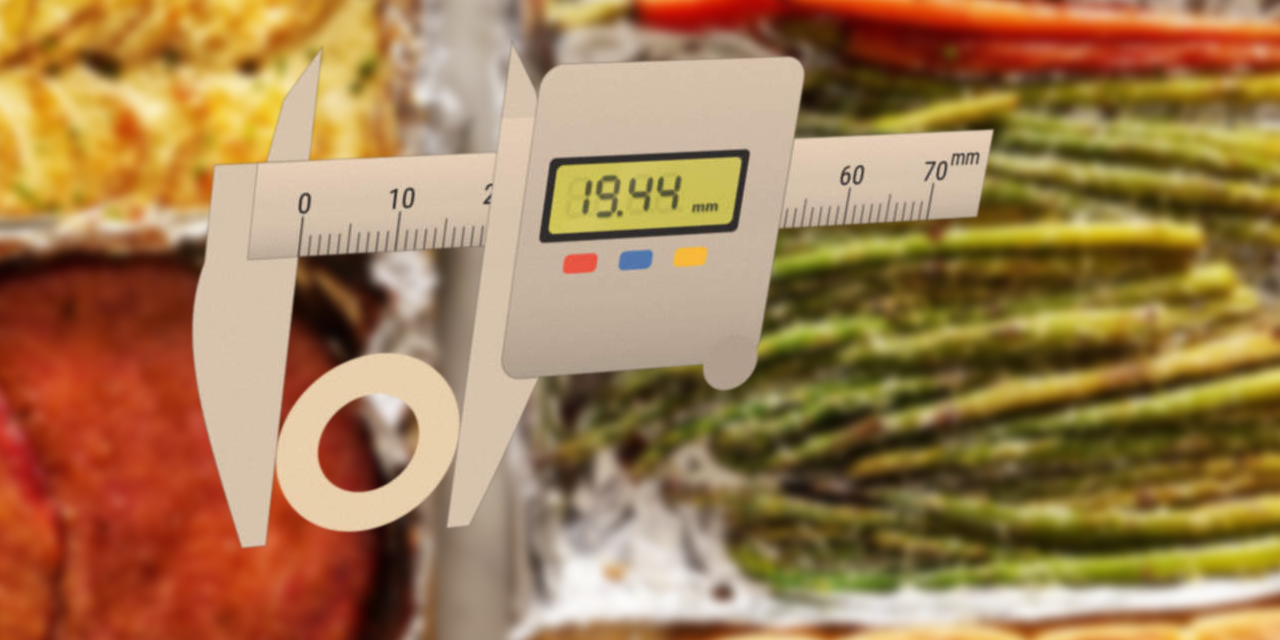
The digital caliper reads 19.44 mm
